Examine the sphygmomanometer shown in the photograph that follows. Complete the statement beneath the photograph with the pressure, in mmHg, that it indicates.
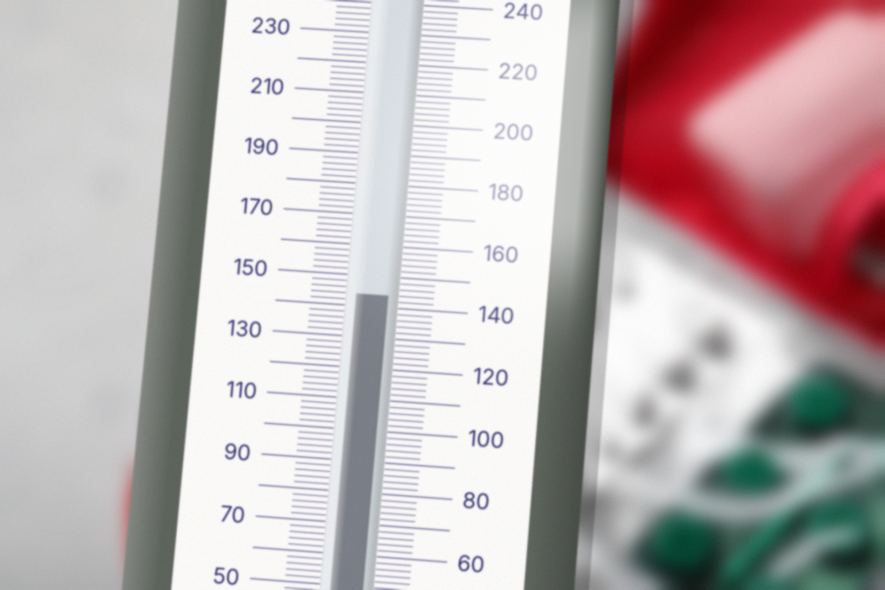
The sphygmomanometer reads 144 mmHg
